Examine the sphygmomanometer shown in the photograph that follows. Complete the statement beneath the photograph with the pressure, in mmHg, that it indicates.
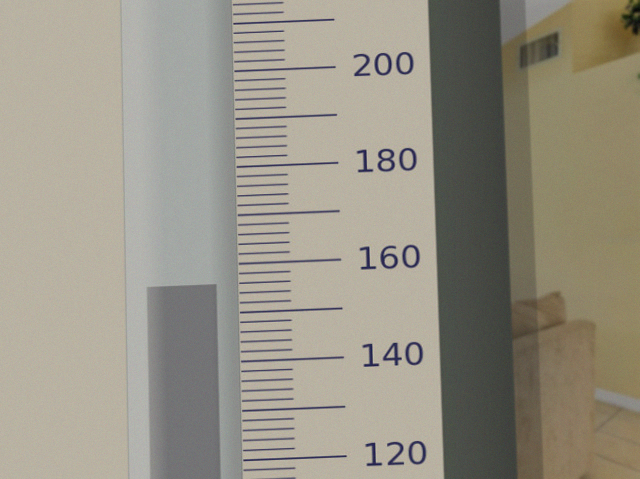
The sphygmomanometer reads 156 mmHg
